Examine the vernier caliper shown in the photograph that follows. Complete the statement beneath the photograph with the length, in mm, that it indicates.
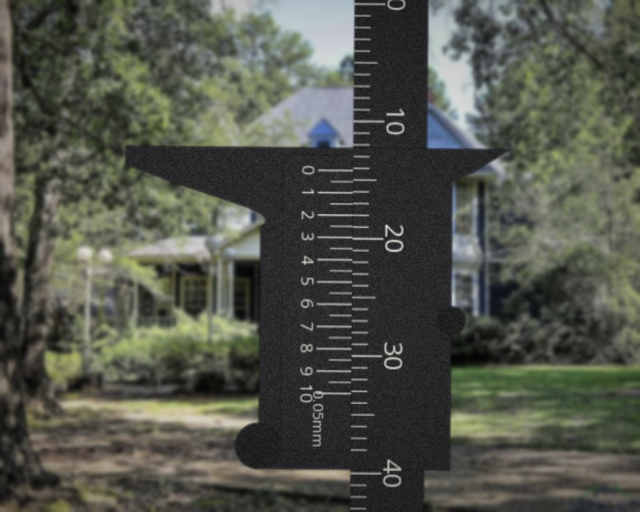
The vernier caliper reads 14.2 mm
